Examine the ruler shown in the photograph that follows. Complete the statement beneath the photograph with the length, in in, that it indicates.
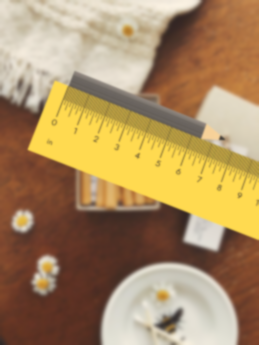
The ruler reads 7.5 in
